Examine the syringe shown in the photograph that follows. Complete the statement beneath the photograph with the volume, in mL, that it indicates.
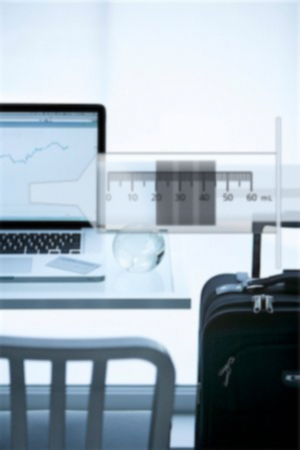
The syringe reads 20 mL
